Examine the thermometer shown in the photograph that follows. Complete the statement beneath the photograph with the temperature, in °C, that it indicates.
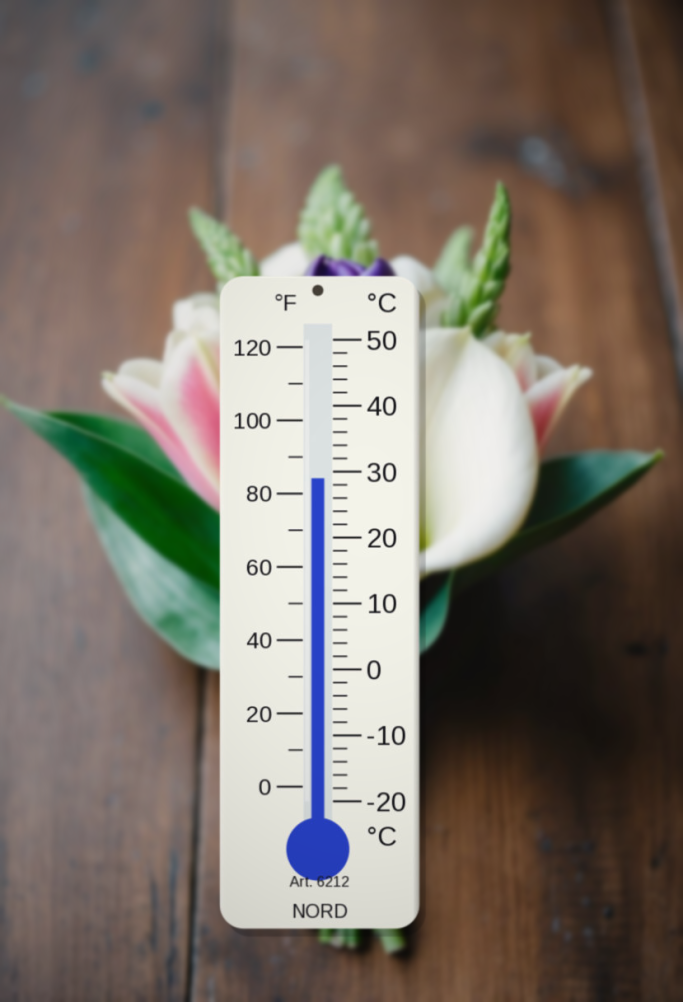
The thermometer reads 29 °C
